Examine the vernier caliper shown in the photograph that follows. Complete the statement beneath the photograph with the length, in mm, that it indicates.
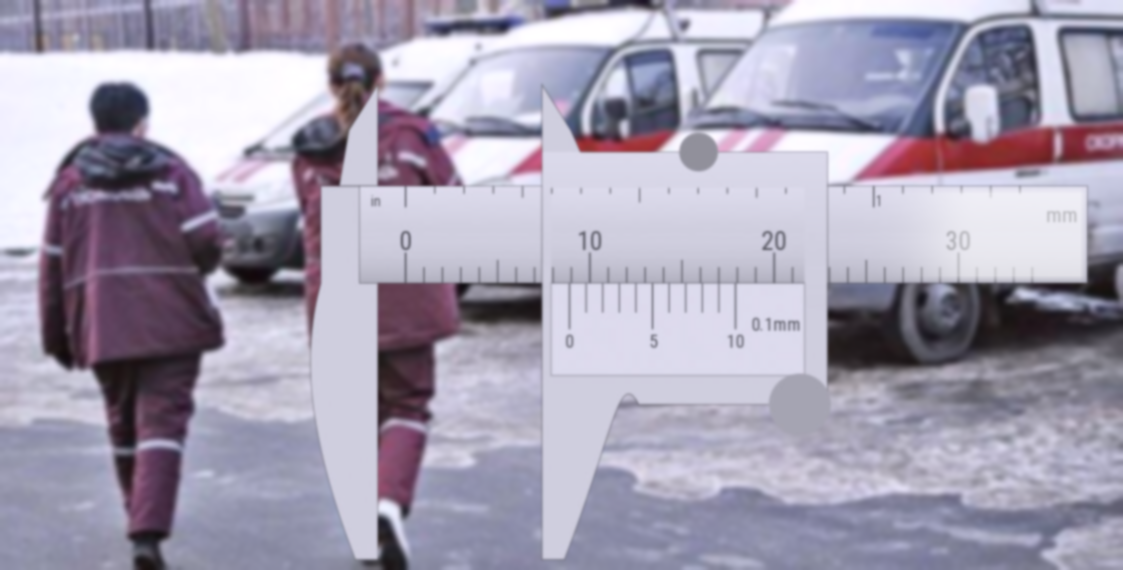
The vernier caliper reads 8.9 mm
